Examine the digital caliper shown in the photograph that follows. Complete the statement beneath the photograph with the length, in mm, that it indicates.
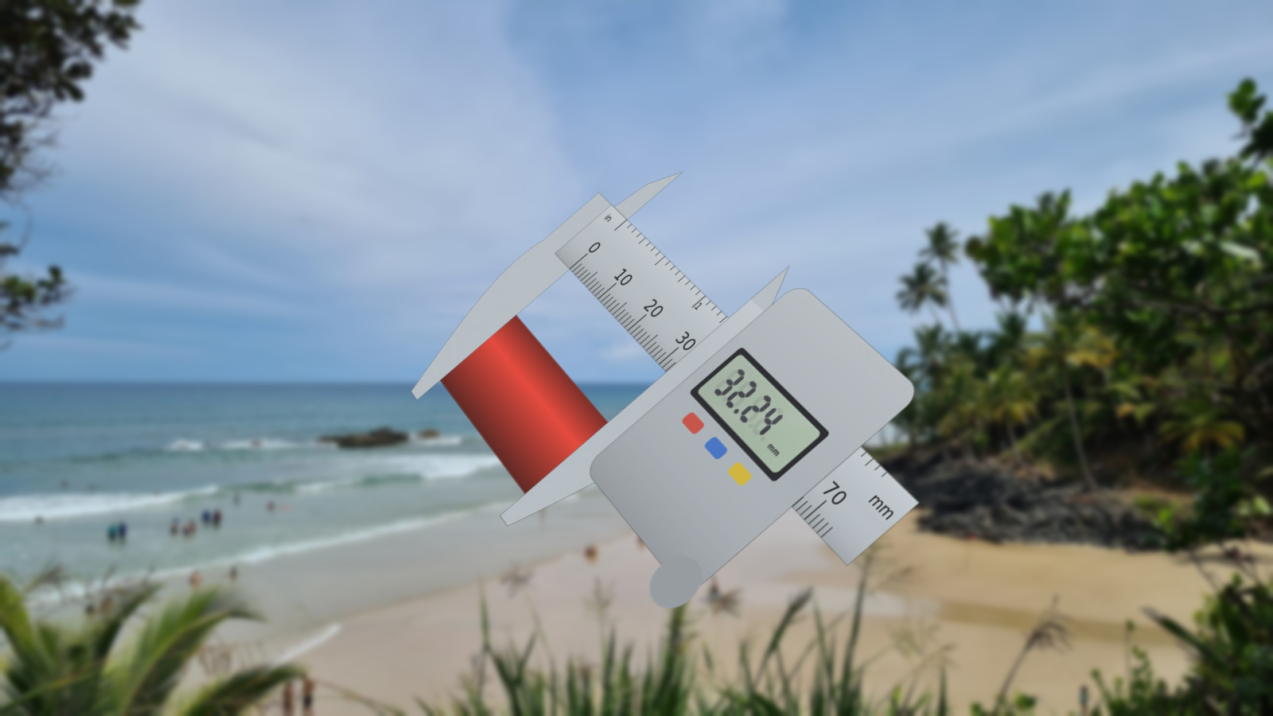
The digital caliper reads 32.24 mm
